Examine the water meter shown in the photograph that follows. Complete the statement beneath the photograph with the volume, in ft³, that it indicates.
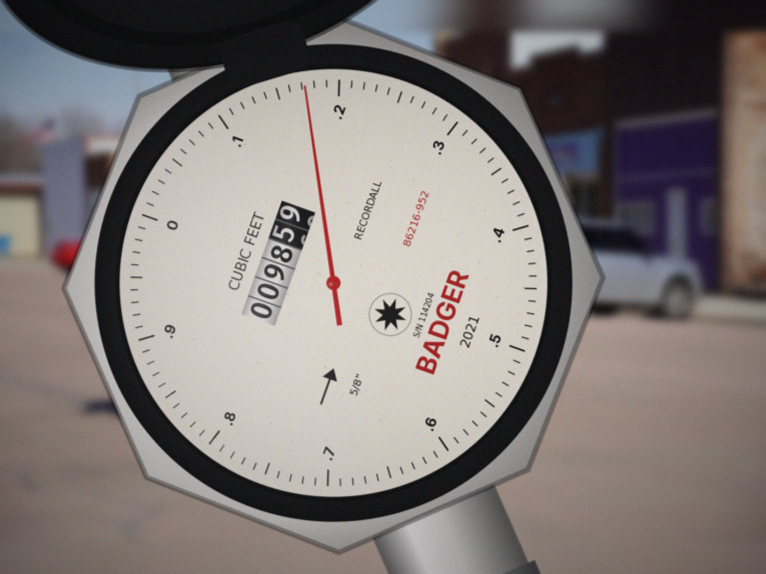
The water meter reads 9859.17 ft³
